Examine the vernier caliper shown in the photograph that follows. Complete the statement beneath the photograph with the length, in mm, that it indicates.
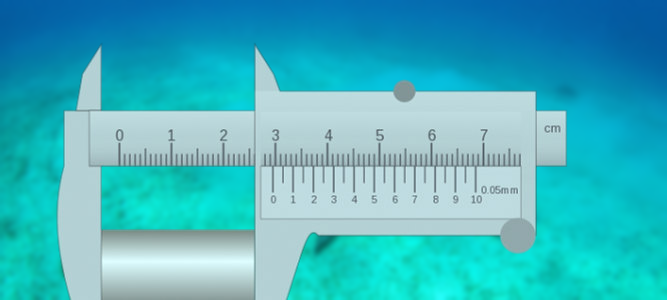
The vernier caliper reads 29.5 mm
